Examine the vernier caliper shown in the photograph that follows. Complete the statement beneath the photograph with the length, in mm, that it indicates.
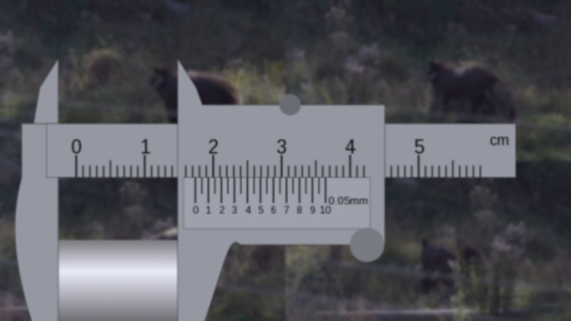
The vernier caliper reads 17.4 mm
